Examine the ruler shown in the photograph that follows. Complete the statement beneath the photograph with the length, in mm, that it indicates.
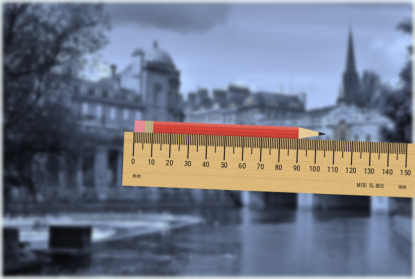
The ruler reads 105 mm
